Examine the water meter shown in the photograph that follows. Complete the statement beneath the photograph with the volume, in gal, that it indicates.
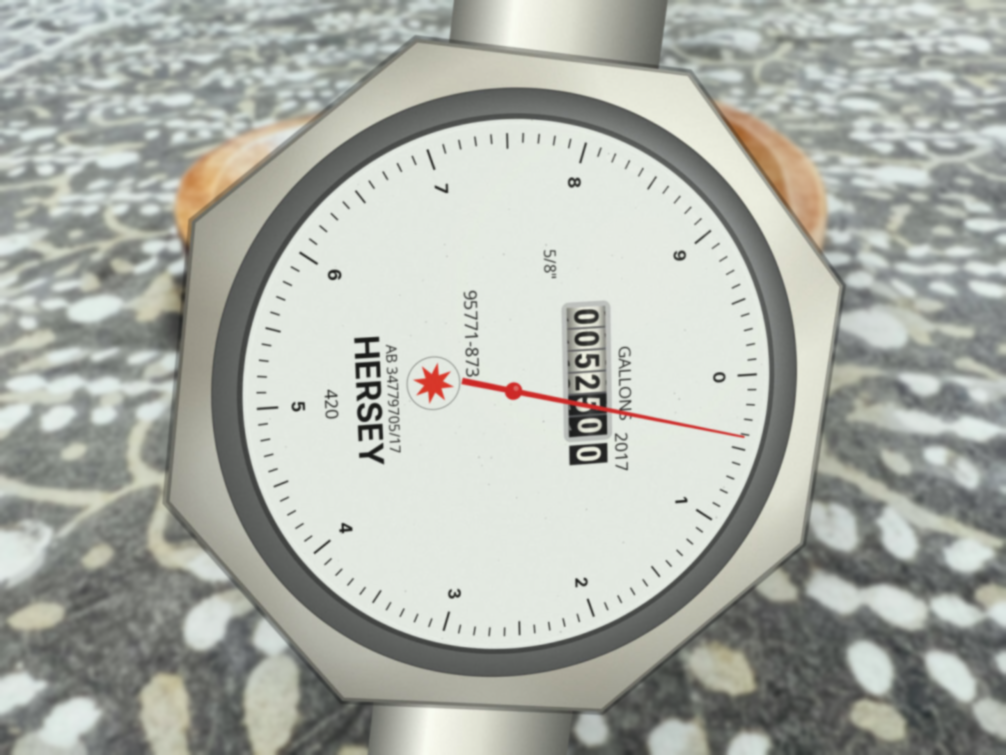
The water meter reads 52500.4 gal
